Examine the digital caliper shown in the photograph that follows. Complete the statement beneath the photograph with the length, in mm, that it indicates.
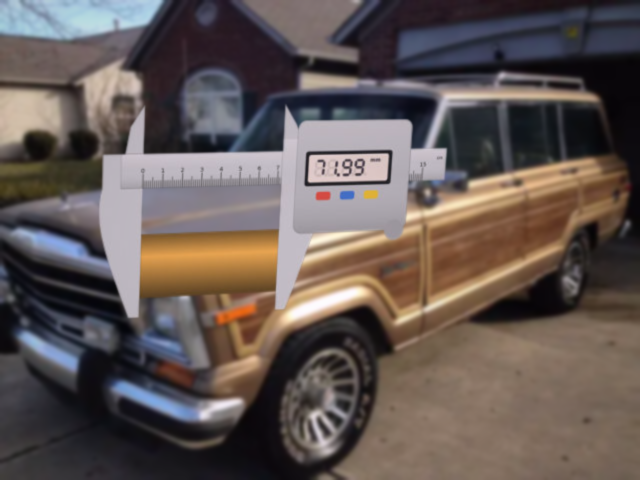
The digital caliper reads 71.99 mm
